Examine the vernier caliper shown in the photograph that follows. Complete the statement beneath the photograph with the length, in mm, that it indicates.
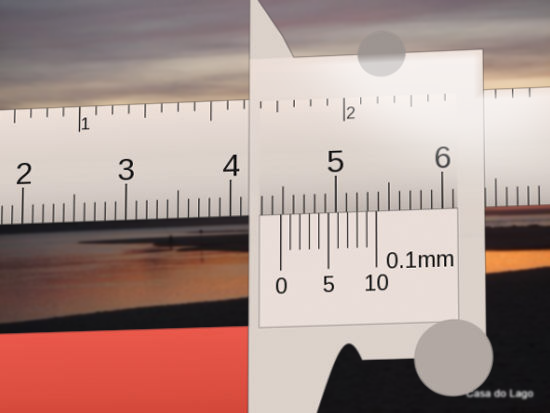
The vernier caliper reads 44.8 mm
